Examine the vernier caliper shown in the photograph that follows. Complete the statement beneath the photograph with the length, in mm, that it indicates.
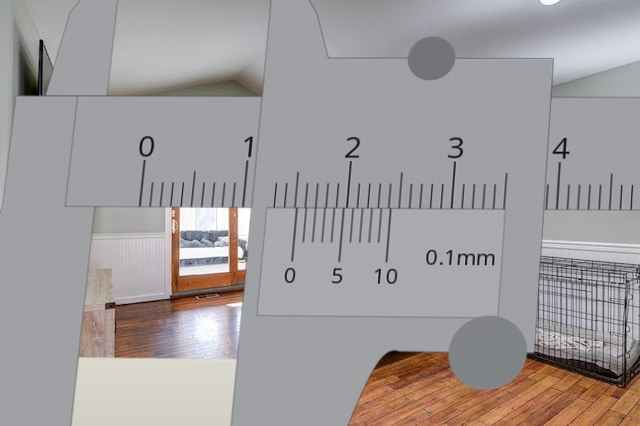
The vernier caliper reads 15.2 mm
